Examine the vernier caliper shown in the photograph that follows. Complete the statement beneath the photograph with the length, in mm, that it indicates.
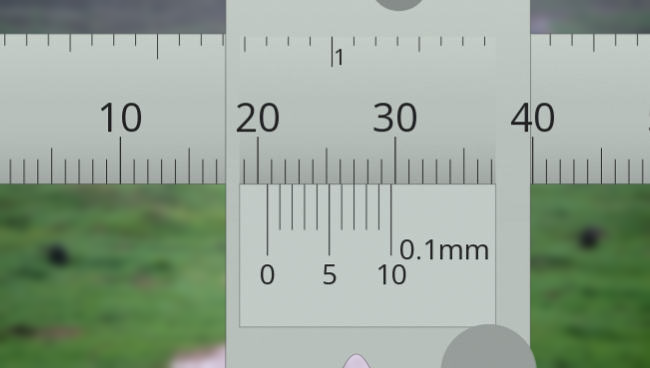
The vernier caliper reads 20.7 mm
